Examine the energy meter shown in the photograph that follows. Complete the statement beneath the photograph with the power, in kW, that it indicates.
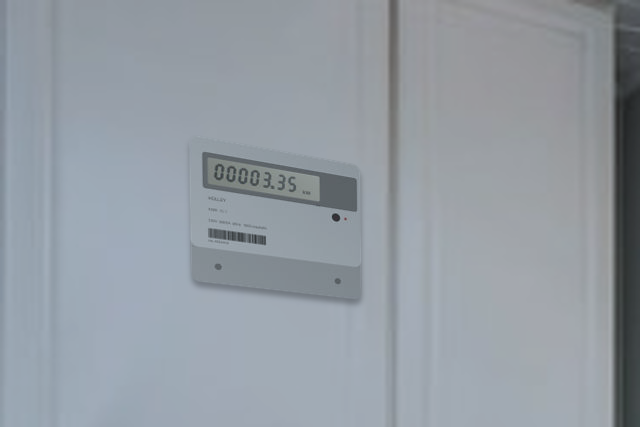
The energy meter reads 3.35 kW
